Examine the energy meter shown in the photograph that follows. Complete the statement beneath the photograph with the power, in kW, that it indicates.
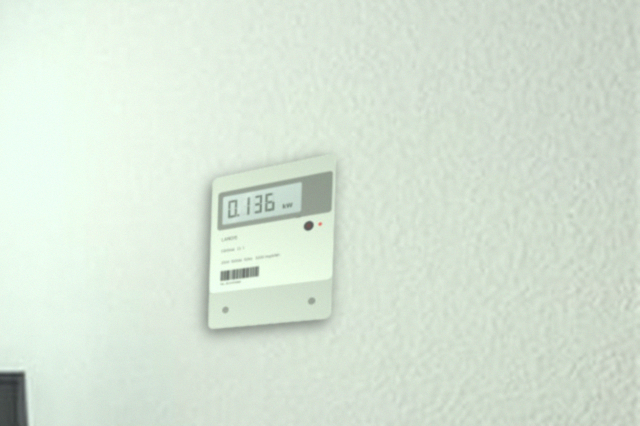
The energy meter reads 0.136 kW
